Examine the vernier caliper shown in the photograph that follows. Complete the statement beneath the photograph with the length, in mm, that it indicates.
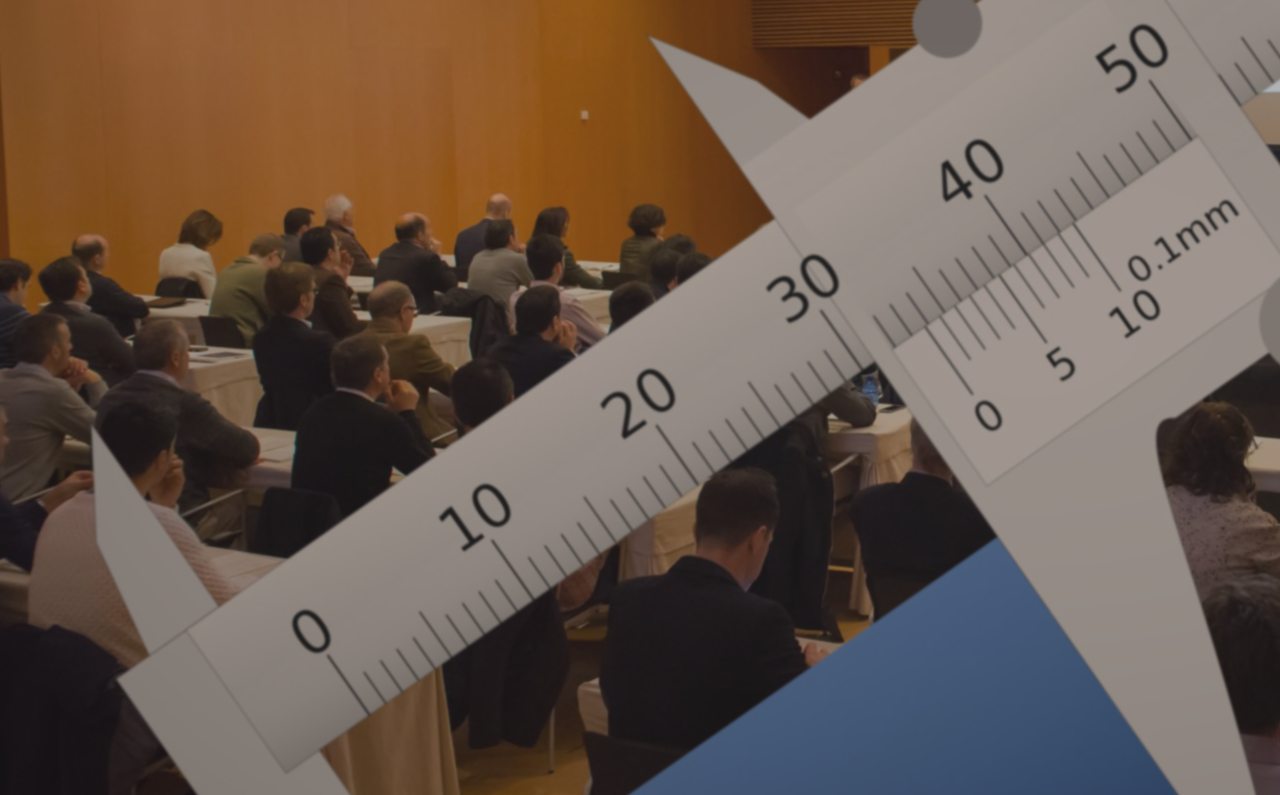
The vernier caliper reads 33.8 mm
